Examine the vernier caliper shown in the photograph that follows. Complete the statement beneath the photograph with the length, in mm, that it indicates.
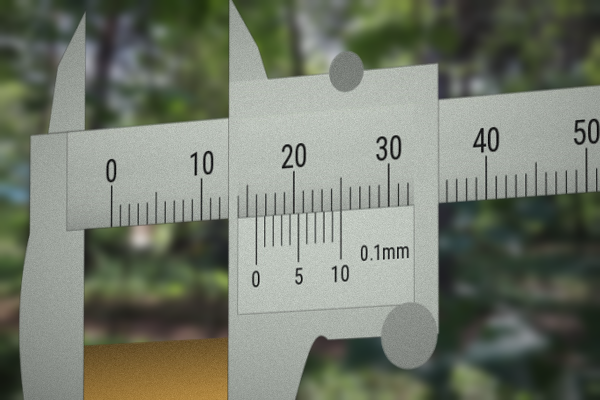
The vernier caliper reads 16.0 mm
